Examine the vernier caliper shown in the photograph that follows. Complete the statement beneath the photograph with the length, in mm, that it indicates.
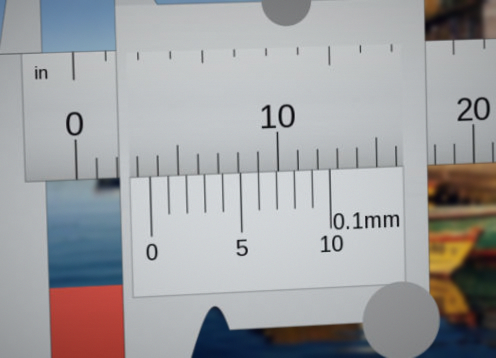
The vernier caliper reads 3.6 mm
